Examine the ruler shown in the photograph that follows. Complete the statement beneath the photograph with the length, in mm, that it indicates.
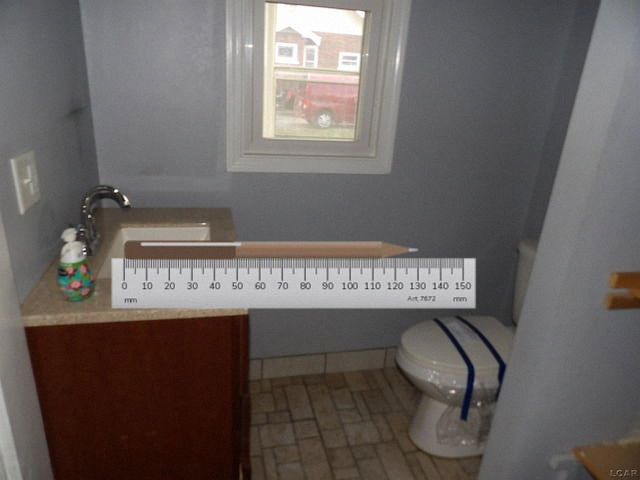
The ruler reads 130 mm
